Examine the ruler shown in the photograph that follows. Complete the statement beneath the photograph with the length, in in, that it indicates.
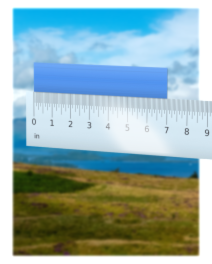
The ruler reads 7 in
